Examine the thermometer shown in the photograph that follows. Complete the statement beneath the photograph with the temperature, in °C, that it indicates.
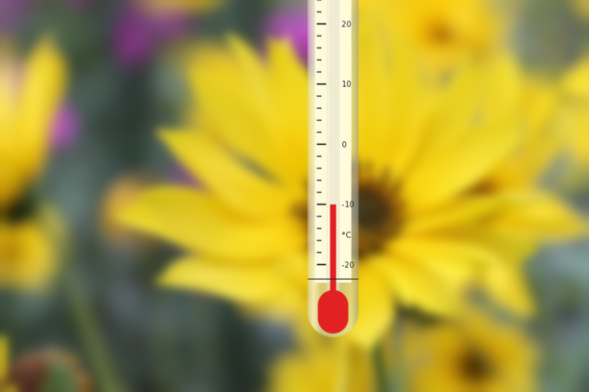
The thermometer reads -10 °C
